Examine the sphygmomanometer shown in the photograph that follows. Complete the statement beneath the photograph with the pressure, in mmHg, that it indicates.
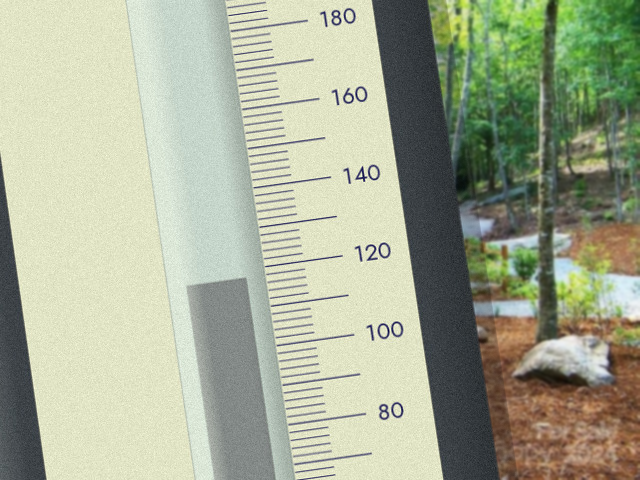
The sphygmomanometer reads 118 mmHg
